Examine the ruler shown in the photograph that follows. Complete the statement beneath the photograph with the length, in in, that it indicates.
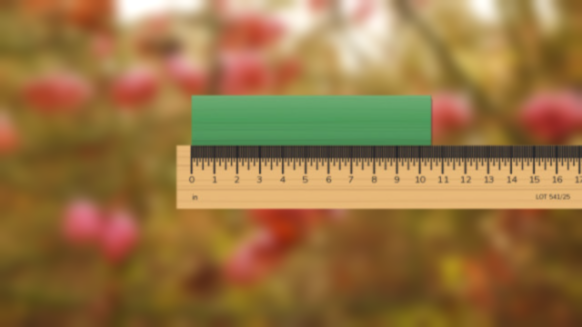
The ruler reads 10.5 in
